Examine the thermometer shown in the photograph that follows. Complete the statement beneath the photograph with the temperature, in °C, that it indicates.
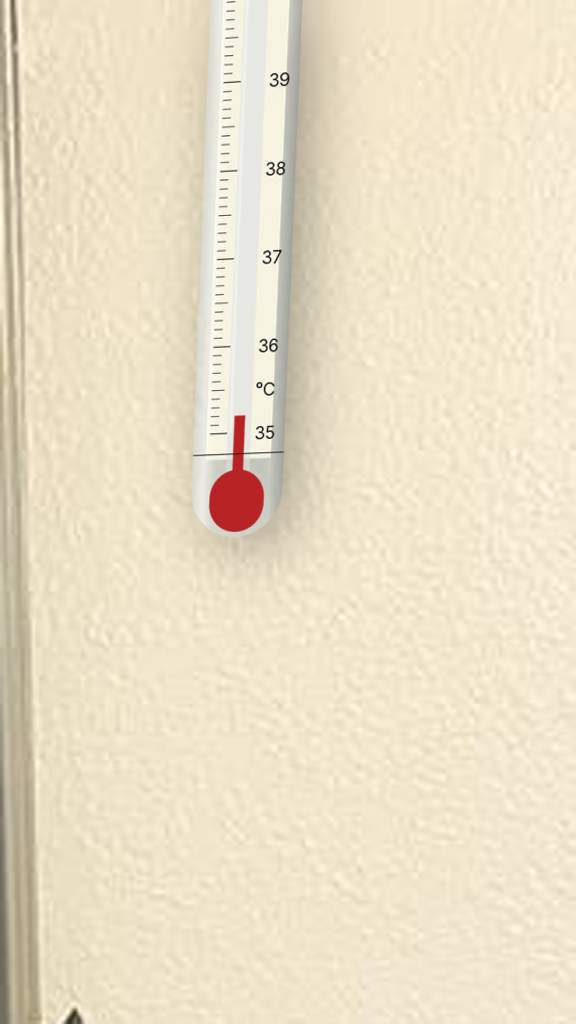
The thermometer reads 35.2 °C
